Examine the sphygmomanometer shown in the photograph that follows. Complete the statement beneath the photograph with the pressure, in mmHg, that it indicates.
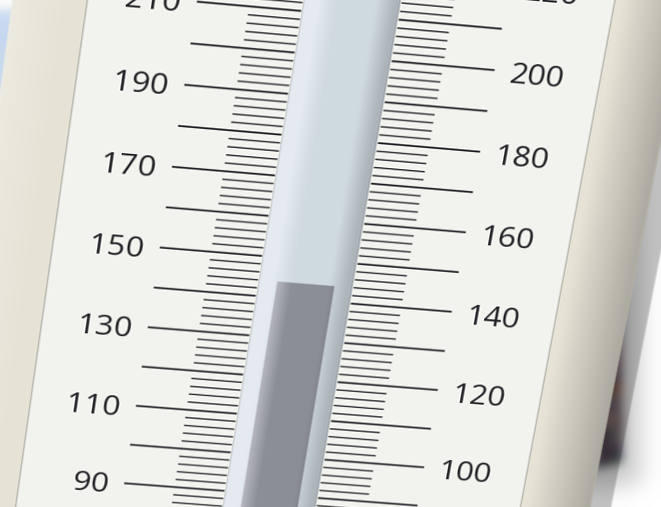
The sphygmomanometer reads 144 mmHg
